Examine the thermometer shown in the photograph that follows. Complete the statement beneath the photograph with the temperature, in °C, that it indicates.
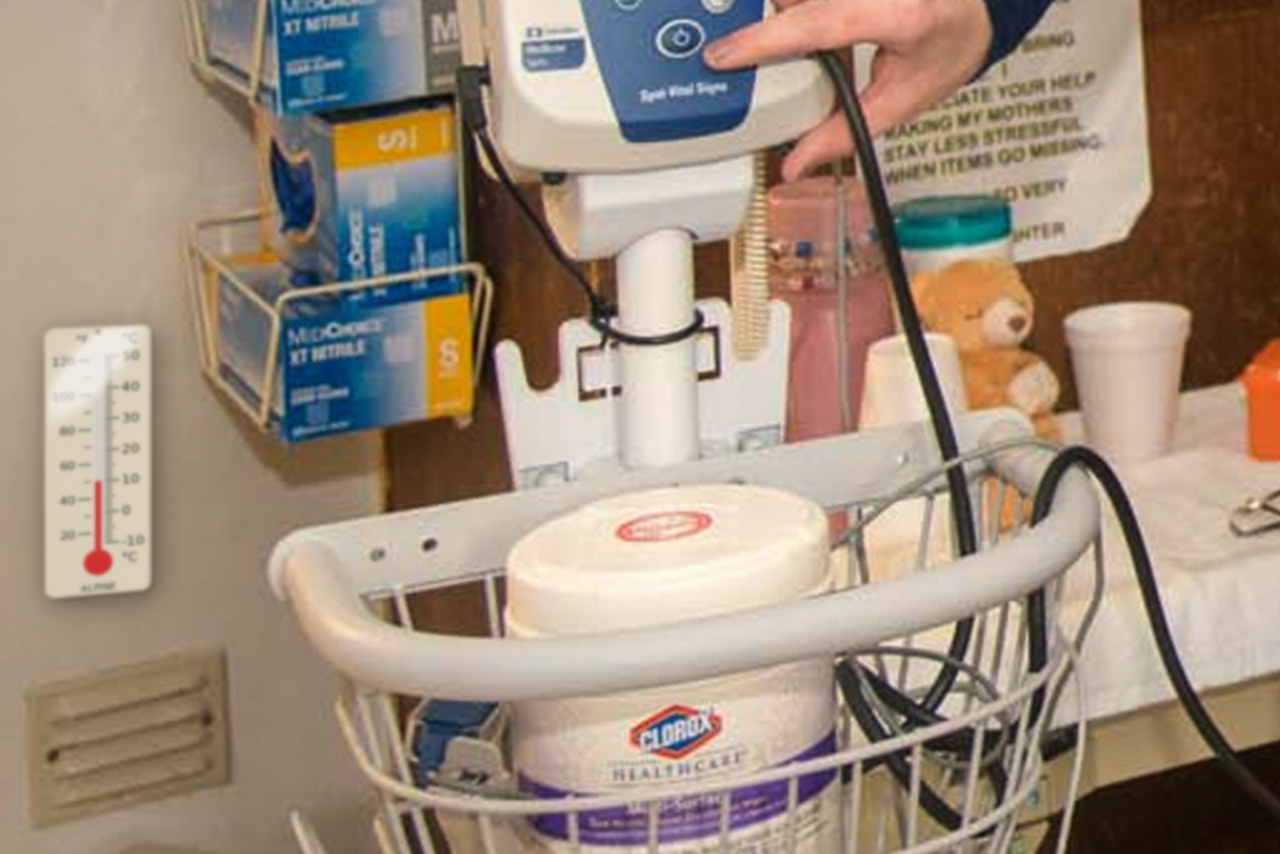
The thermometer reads 10 °C
